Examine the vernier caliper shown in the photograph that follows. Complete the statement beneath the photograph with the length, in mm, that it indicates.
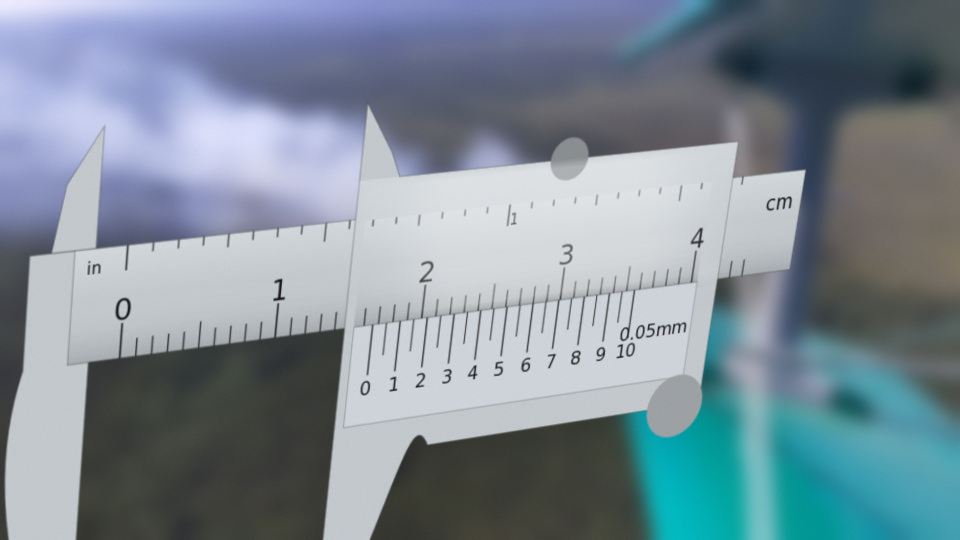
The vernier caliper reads 16.6 mm
